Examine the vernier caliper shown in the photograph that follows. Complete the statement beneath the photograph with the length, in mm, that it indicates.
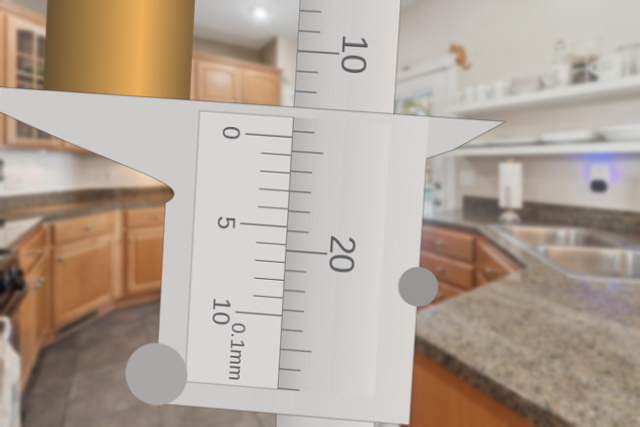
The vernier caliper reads 14.3 mm
